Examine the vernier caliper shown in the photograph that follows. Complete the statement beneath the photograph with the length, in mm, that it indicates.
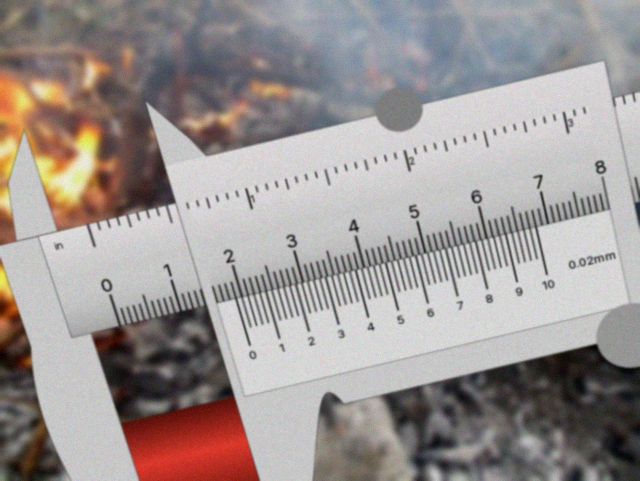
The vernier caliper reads 19.0 mm
